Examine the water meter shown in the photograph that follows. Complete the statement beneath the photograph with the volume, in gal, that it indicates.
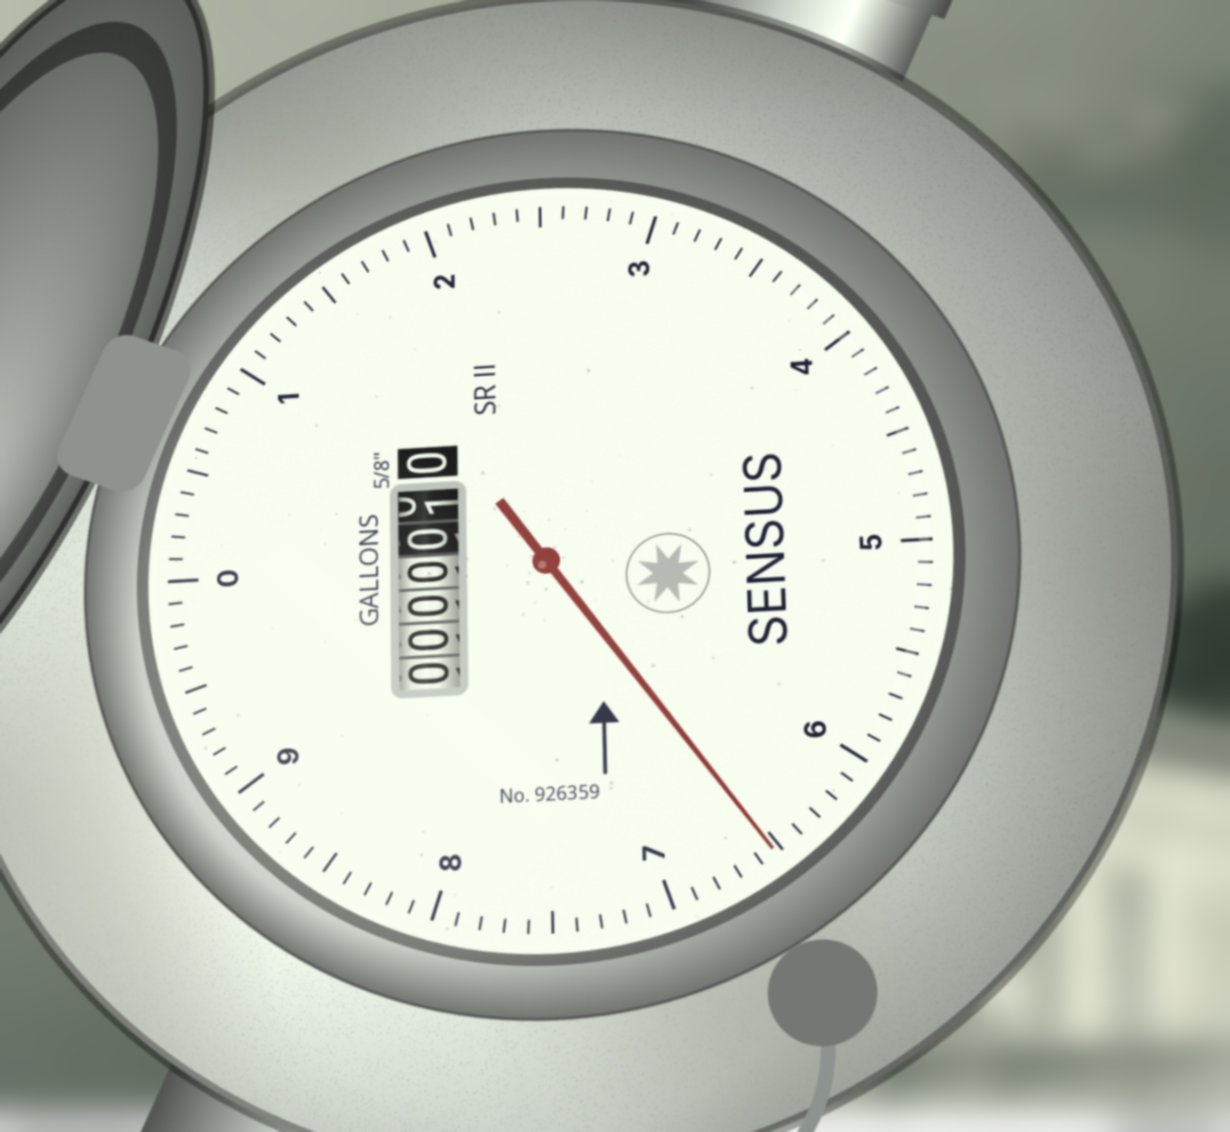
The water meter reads 6.5 gal
